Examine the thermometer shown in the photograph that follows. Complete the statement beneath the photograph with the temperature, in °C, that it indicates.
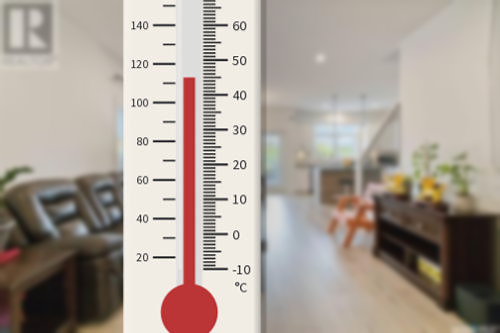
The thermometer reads 45 °C
